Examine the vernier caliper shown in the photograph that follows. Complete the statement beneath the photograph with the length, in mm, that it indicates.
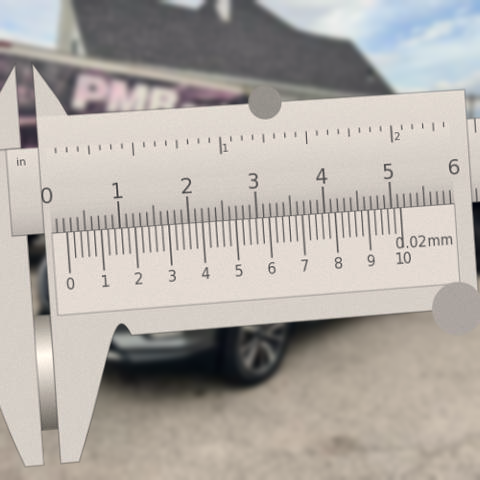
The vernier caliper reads 2.4 mm
